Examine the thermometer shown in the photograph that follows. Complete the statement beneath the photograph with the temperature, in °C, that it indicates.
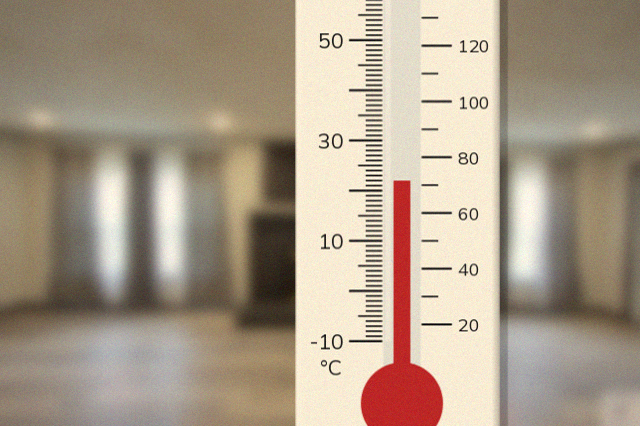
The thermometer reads 22 °C
